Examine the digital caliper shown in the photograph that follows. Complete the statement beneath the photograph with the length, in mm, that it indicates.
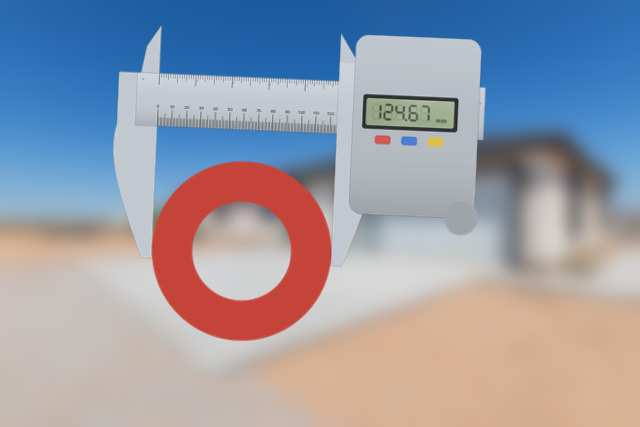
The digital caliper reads 124.67 mm
